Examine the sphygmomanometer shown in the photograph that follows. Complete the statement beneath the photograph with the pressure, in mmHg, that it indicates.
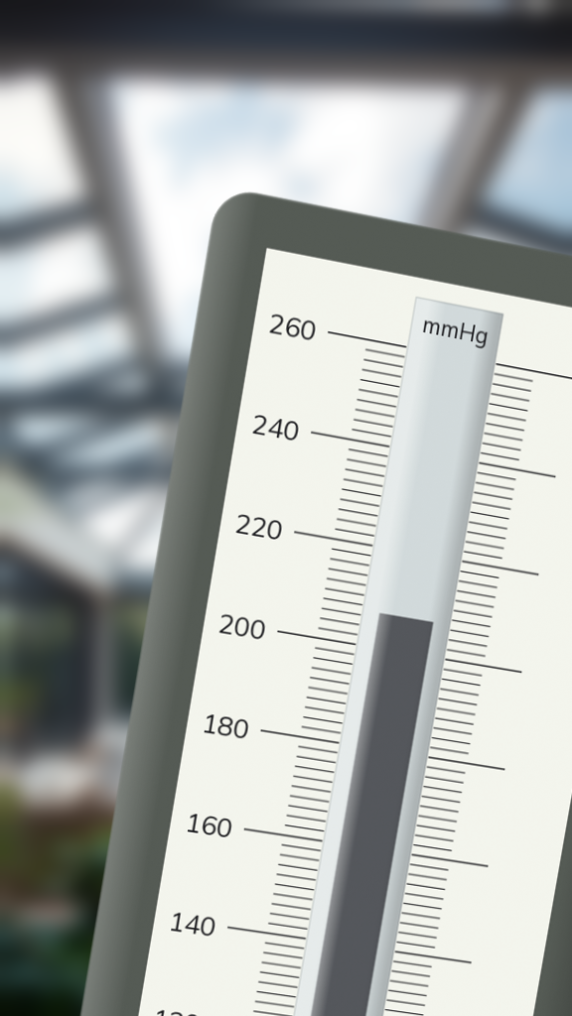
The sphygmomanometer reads 207 mmHg
